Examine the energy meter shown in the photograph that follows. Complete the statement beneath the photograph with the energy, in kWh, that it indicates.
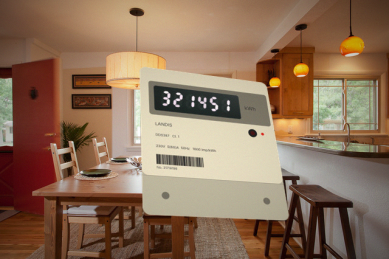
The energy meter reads 321451 kWh
